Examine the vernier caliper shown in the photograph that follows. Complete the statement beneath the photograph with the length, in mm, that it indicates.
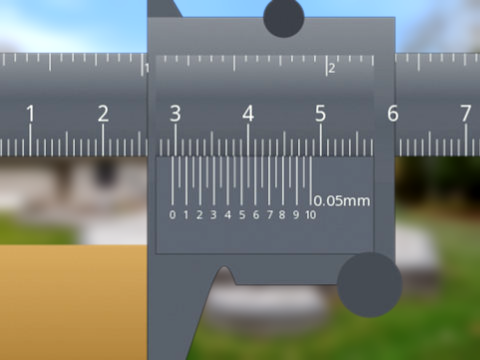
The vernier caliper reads 29.6 mm
